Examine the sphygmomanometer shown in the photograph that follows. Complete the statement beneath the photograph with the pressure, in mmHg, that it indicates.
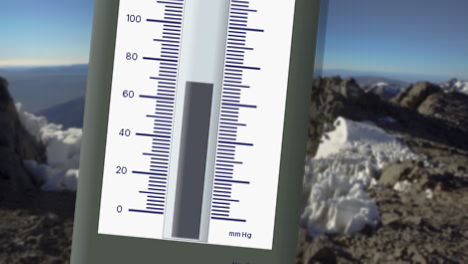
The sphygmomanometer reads 70 mmHg
